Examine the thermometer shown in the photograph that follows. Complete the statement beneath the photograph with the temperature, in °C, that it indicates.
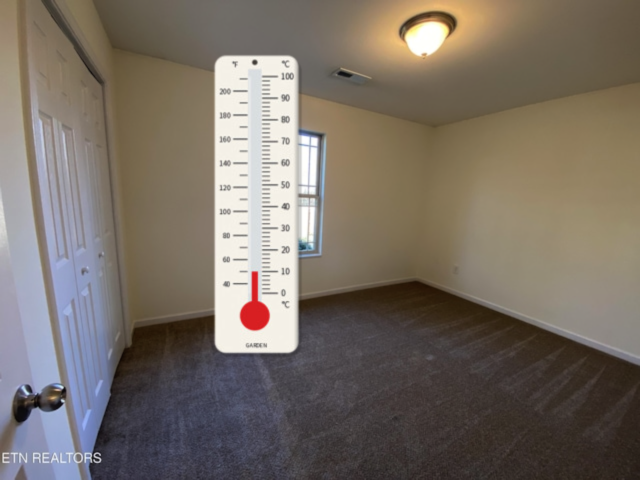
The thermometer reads 10 °C
